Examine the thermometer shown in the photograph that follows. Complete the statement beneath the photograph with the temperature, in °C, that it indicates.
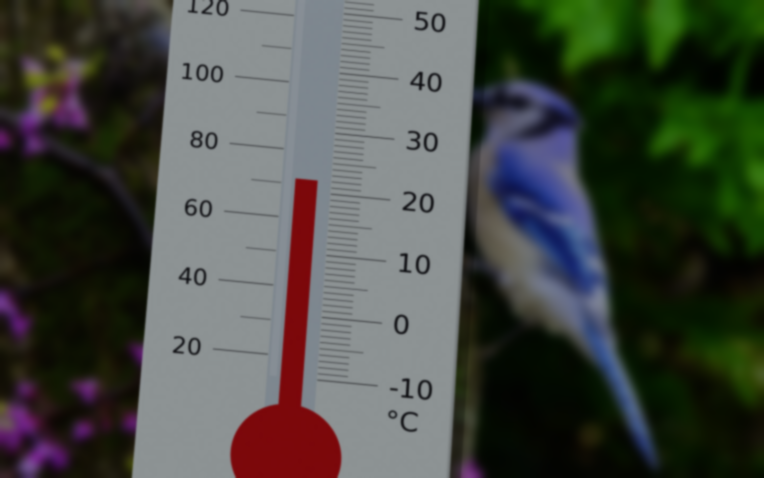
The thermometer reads 22 °C
